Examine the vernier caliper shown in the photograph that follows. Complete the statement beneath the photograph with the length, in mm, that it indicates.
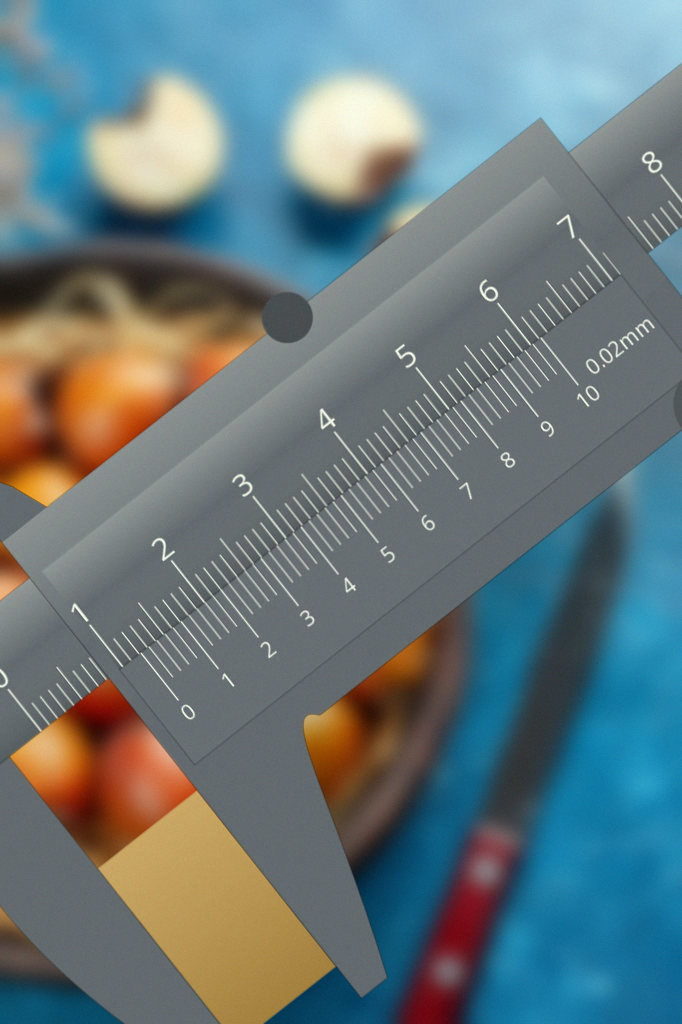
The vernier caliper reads 12.2 mm
